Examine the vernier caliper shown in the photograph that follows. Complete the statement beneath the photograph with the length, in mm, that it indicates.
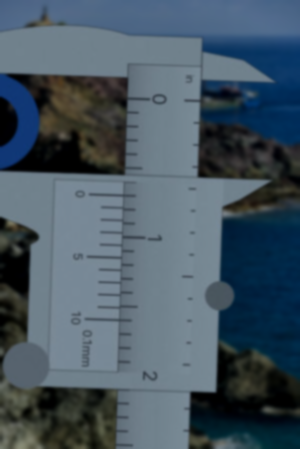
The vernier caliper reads 7.0 mm
